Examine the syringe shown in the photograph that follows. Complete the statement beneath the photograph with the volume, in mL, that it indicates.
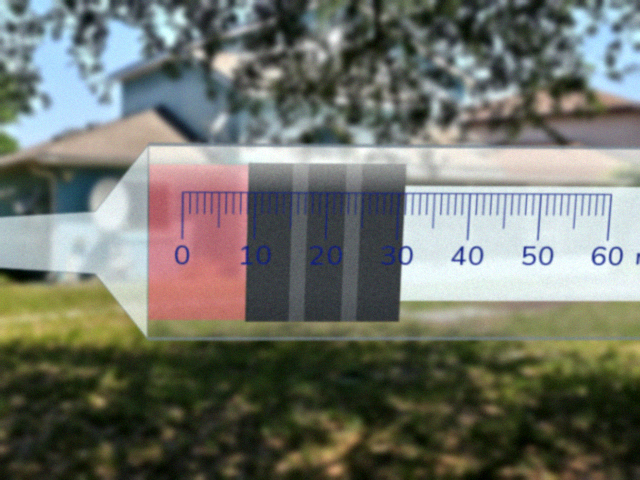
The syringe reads 9 mL
